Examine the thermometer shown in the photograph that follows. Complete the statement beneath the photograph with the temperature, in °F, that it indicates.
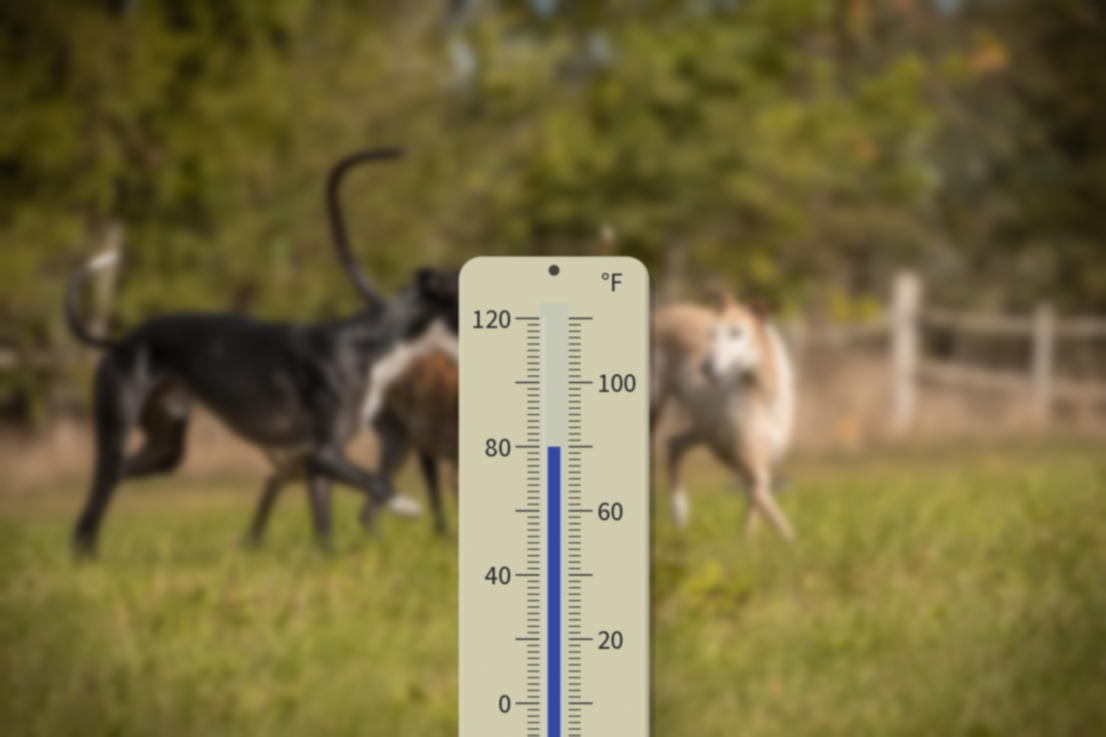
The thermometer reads 80 °F
